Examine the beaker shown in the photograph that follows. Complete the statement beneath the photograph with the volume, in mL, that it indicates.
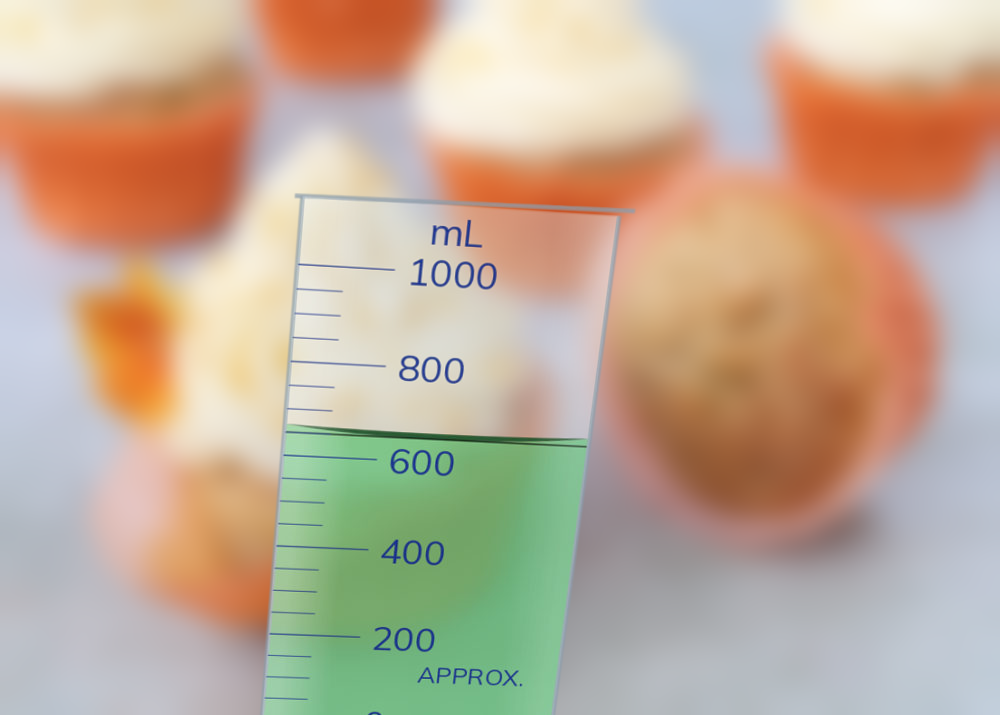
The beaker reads 650 mL
